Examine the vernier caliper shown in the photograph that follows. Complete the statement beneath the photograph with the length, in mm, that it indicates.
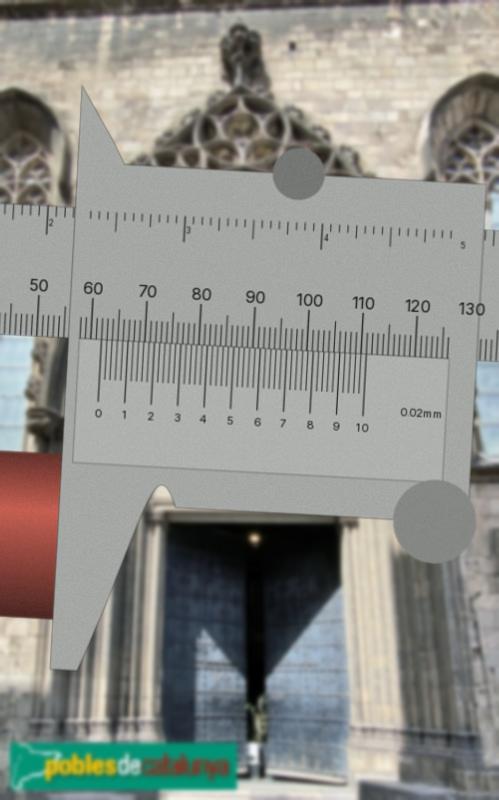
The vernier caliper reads 62.0 mm
